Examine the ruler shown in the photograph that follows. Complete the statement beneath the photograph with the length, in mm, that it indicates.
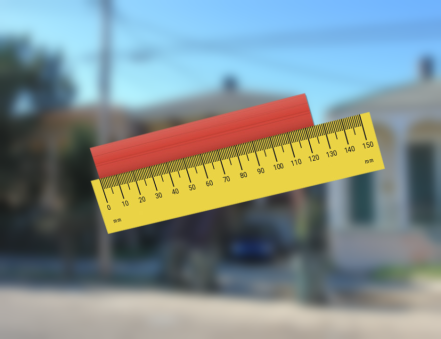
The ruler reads 125 mm
